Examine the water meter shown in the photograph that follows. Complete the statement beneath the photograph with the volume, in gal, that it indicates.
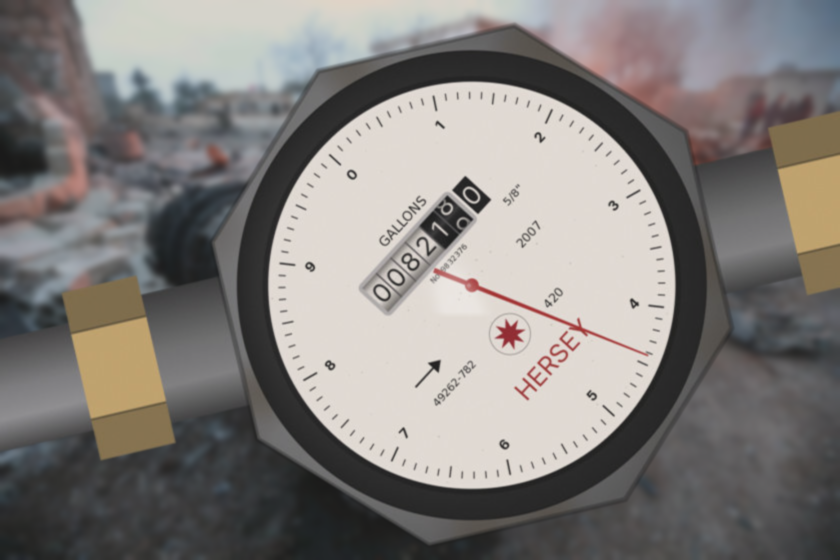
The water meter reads 82184.4 gal
